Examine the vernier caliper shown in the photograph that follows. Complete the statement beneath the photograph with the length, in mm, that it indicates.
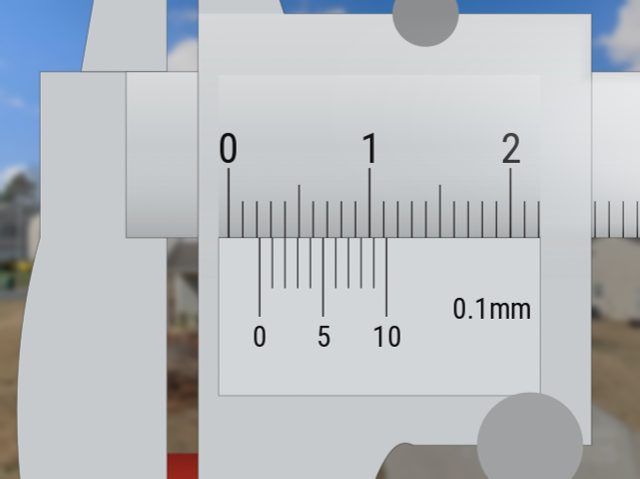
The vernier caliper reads 2.2 mm
